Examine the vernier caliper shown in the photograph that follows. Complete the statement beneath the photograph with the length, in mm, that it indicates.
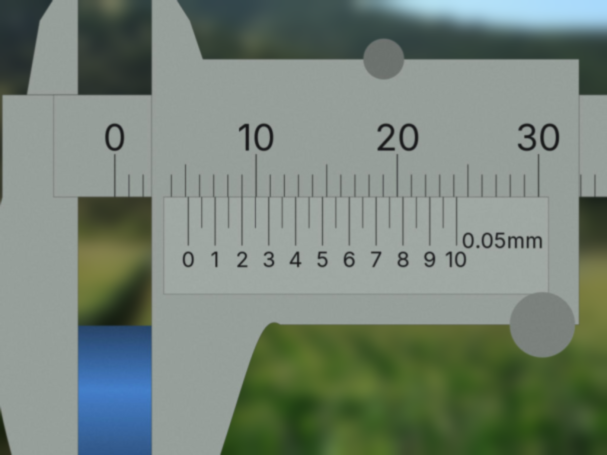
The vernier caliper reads 5.2 mm
